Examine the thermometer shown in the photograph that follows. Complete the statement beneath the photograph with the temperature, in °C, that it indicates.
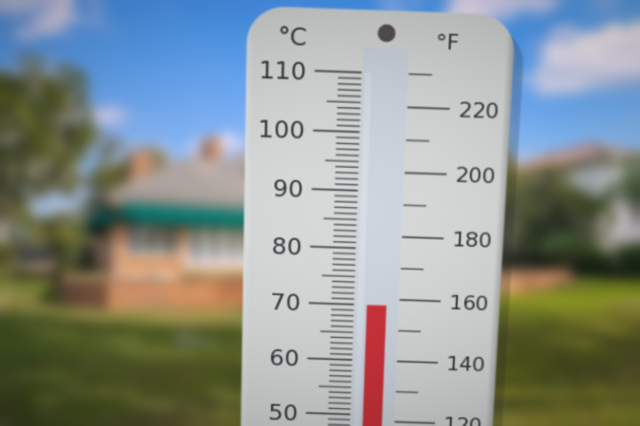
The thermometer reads 70 °C
